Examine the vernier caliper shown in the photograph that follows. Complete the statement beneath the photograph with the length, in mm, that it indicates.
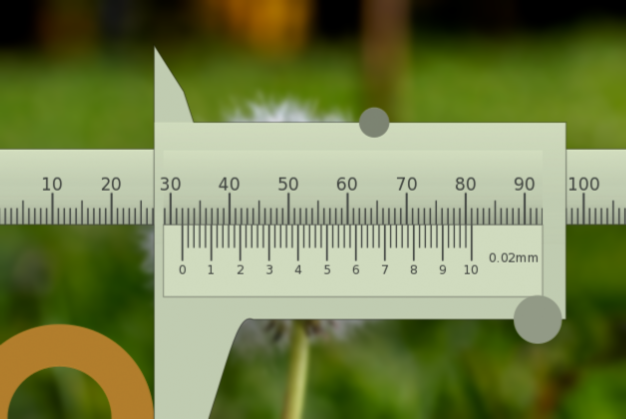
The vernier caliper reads 32.0 mm
